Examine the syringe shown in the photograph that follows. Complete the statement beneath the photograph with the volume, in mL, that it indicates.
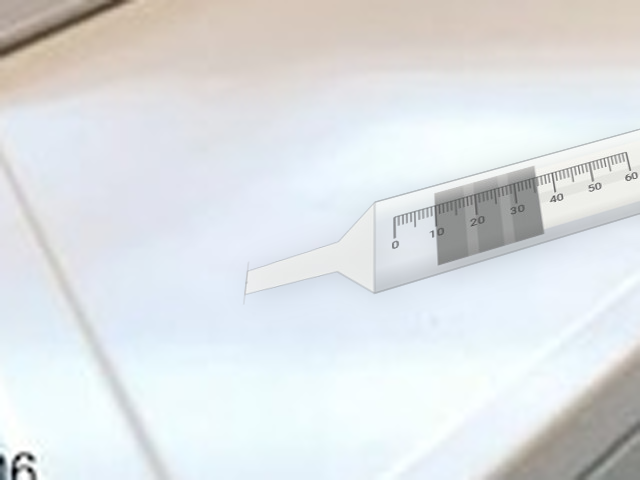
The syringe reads 10 mL
